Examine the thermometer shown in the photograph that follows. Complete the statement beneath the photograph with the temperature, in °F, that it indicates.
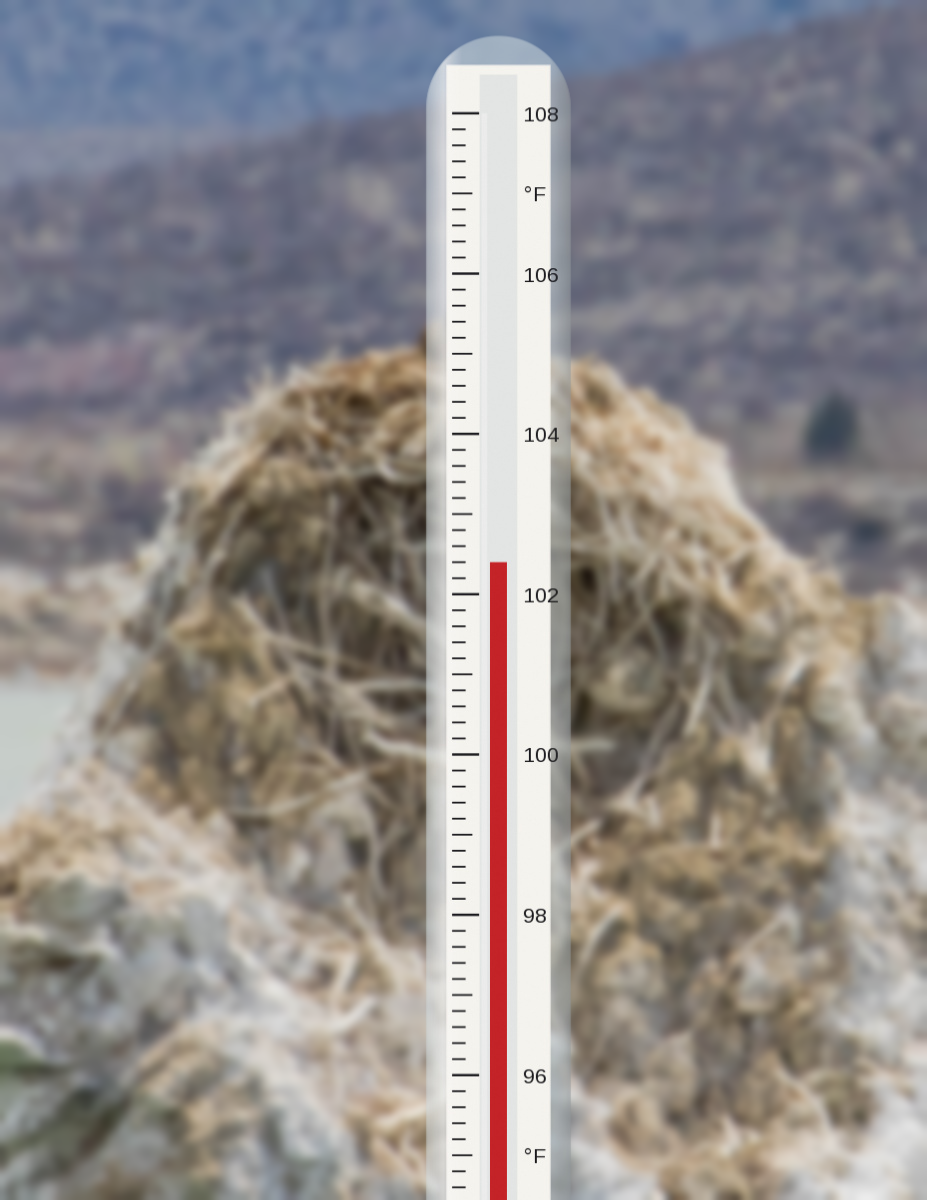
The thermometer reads 102.4 °F
